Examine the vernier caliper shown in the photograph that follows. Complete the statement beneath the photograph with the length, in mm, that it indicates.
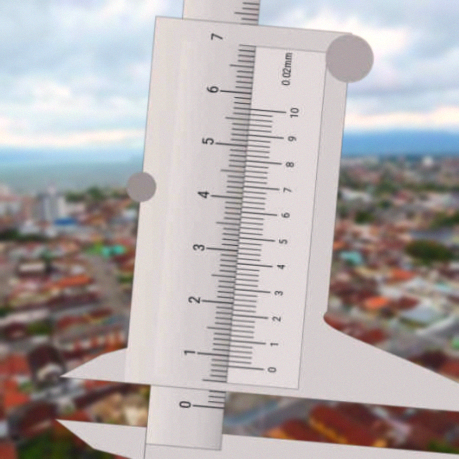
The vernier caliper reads 8.0 mm
